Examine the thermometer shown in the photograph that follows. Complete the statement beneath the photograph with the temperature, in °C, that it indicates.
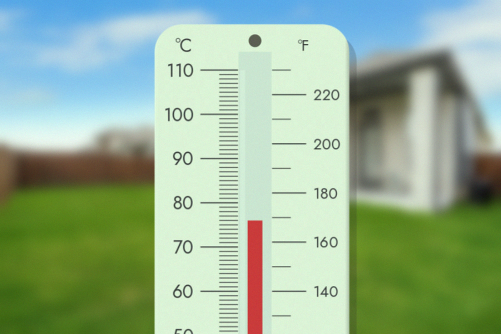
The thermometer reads 76 °C
